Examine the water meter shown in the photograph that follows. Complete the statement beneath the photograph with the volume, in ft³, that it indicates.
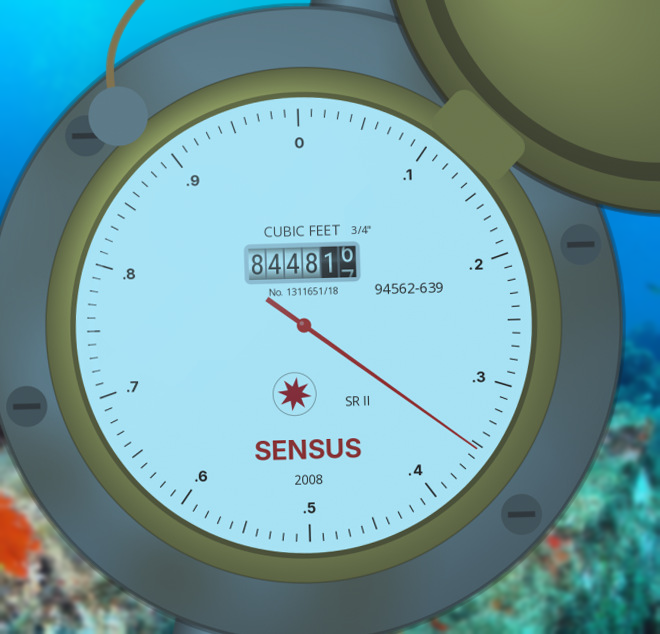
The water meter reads 844816.35 ft³
